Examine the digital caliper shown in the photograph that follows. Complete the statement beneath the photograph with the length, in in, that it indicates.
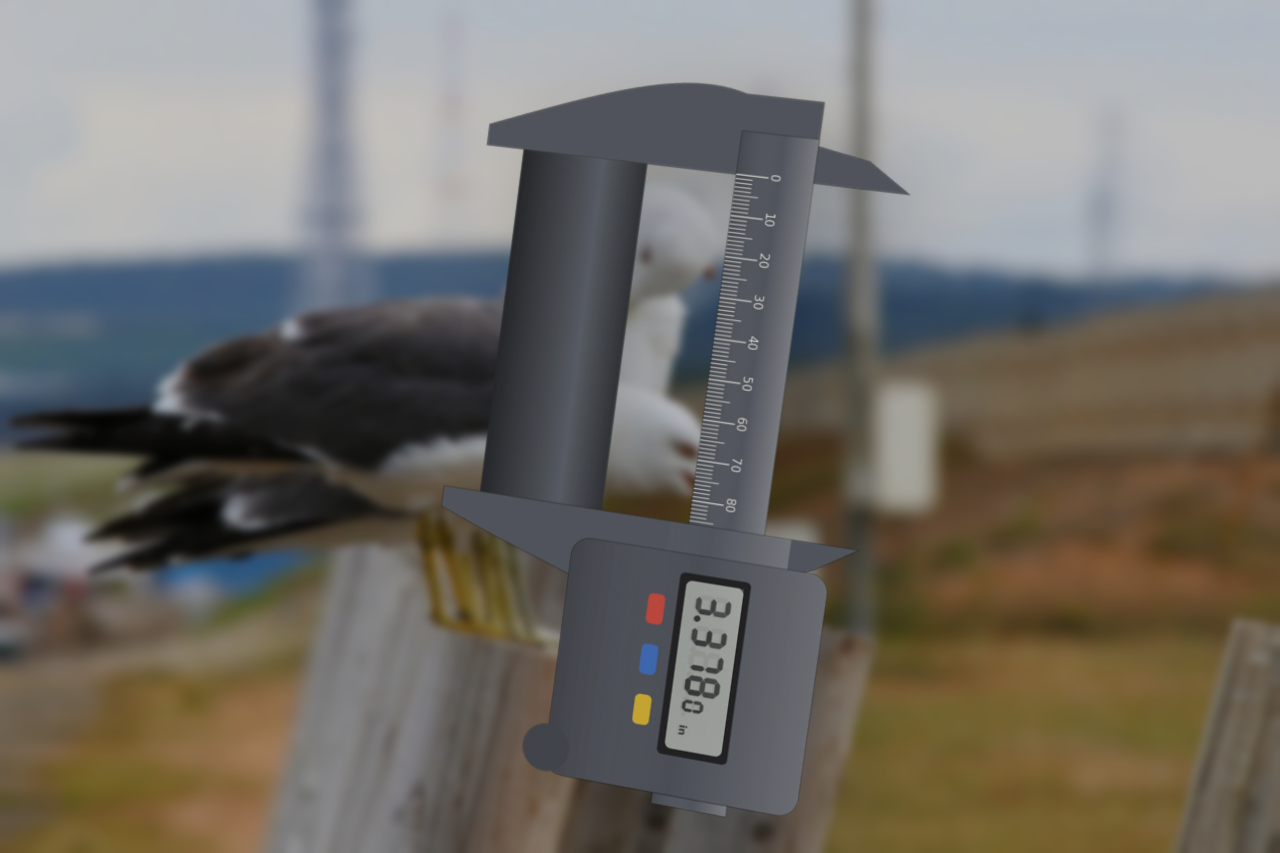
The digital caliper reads 3.3780 in
